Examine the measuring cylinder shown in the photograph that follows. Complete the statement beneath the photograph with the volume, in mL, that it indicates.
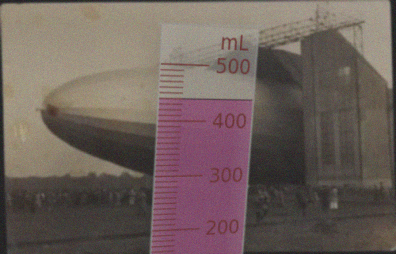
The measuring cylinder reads 440 mL
